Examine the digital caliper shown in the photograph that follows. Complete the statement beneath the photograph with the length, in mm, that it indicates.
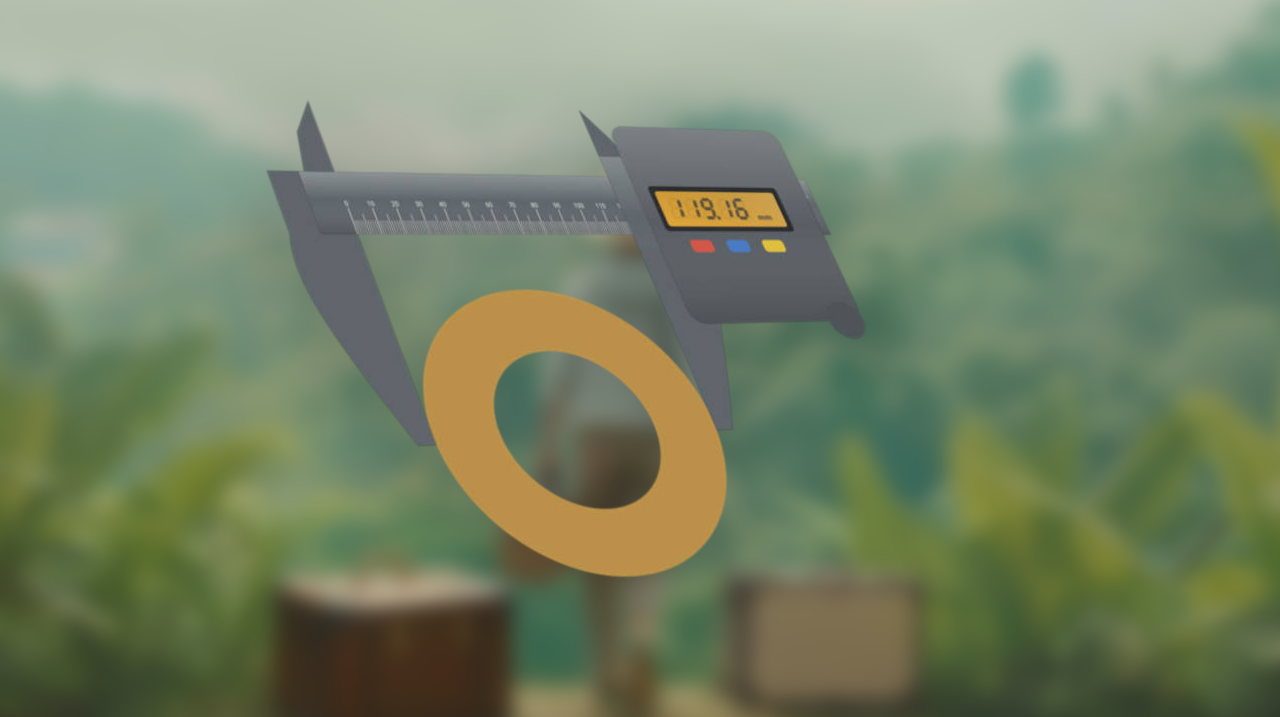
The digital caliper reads 119.16 mm
